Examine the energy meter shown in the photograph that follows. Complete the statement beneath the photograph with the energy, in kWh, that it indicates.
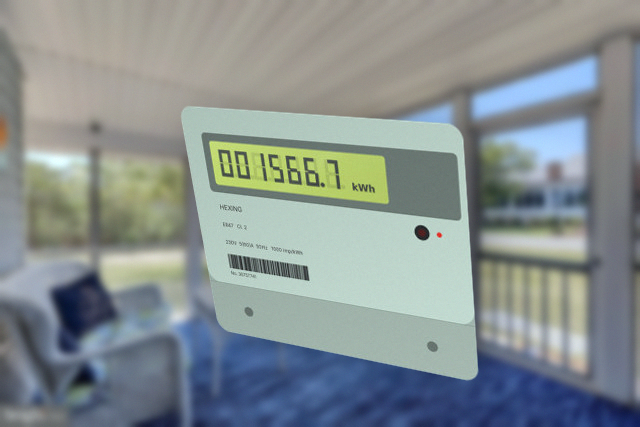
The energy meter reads 1566.7 kWh
